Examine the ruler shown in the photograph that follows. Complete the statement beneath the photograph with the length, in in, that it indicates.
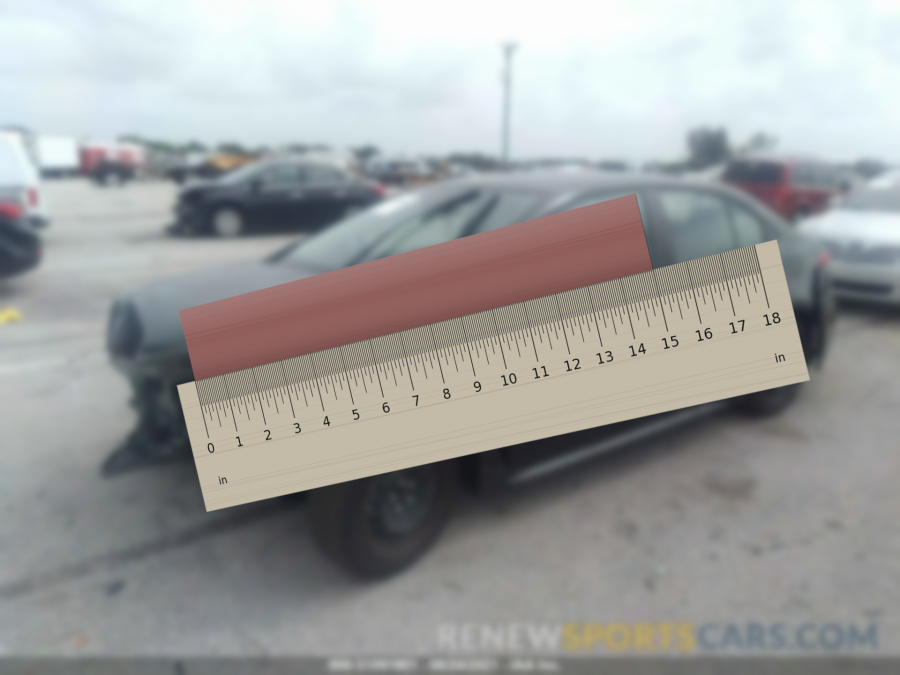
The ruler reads 15 in
